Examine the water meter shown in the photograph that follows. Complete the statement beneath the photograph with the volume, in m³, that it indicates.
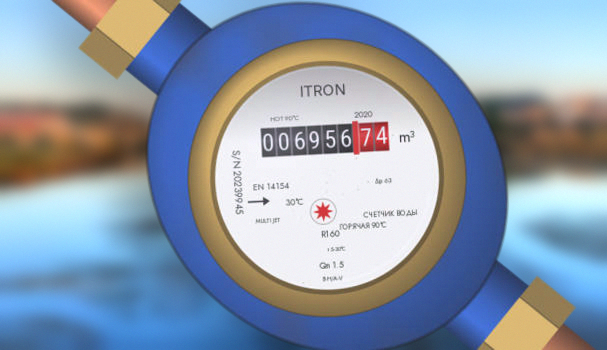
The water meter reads 6956.74 m³
